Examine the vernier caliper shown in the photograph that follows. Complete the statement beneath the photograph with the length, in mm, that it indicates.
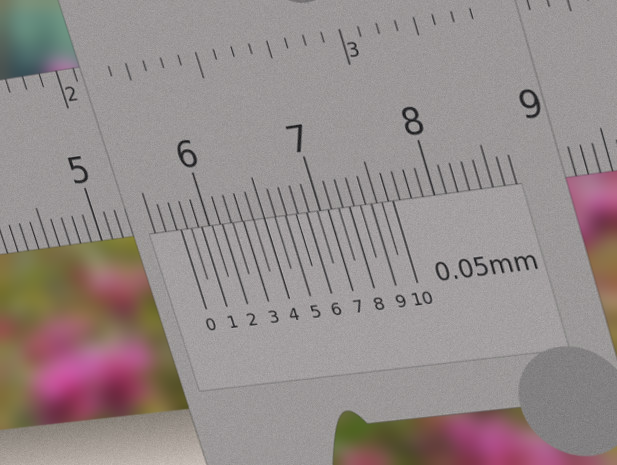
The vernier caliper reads 57.4 mm
